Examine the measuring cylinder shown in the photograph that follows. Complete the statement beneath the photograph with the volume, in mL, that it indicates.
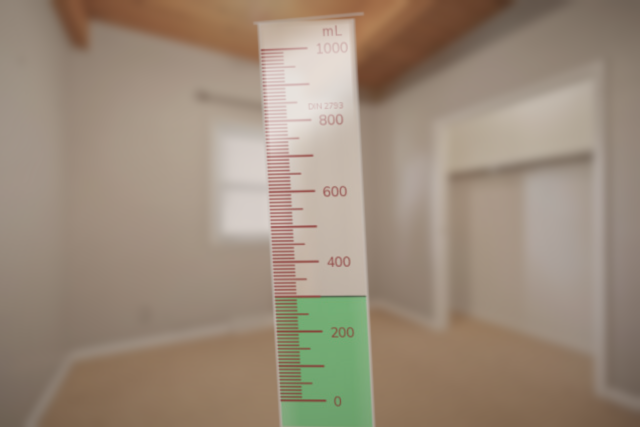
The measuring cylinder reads 300 mL
